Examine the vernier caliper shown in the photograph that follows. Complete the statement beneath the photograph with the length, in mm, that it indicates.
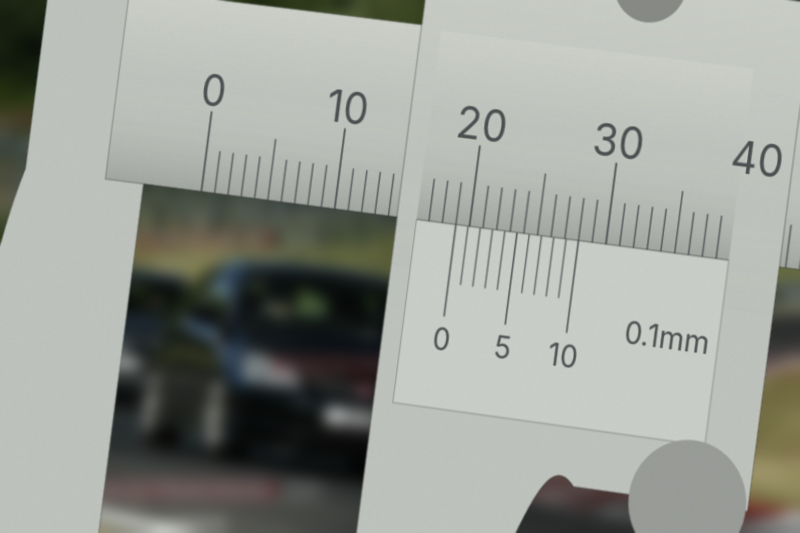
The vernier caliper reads 19.0 mm
